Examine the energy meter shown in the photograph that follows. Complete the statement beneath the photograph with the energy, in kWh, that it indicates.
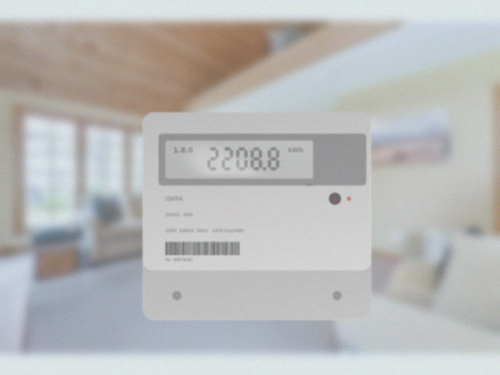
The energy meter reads 2208.8 kWh
